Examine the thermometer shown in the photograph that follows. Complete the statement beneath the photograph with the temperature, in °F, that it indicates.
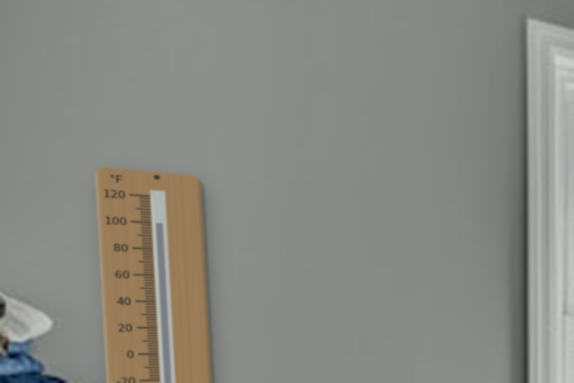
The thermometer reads 100 °F
